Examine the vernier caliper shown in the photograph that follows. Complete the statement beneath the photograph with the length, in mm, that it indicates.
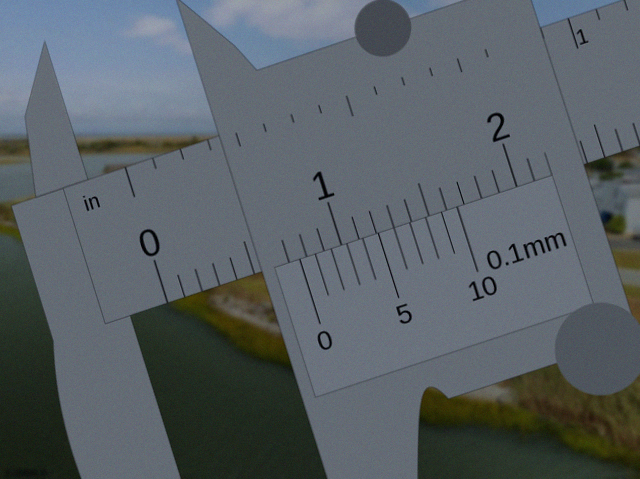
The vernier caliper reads 7.6 mm
